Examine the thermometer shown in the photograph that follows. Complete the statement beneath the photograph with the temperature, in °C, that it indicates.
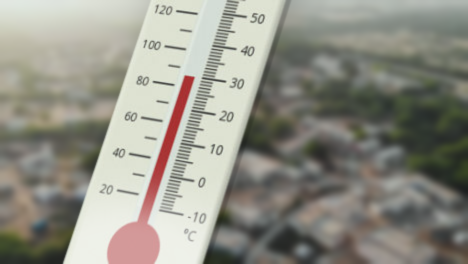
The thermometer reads 30 °C
